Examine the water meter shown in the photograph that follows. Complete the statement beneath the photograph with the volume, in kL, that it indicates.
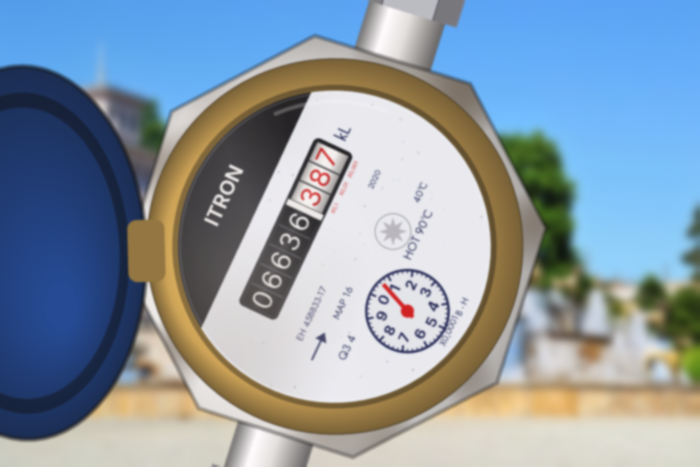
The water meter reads 6636.3870 kL
